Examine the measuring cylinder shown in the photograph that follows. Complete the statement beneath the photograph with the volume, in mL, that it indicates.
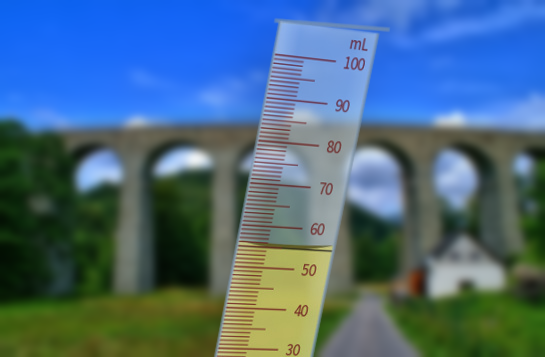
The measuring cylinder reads 55 mL
